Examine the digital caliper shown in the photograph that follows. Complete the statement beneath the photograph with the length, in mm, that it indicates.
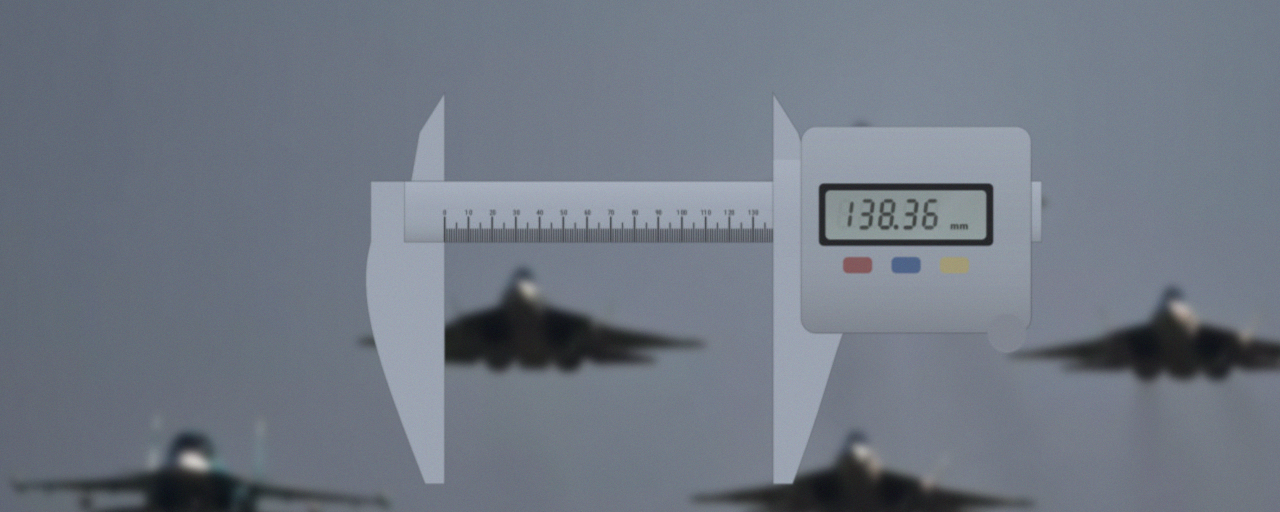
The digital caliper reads 138.36 mm
